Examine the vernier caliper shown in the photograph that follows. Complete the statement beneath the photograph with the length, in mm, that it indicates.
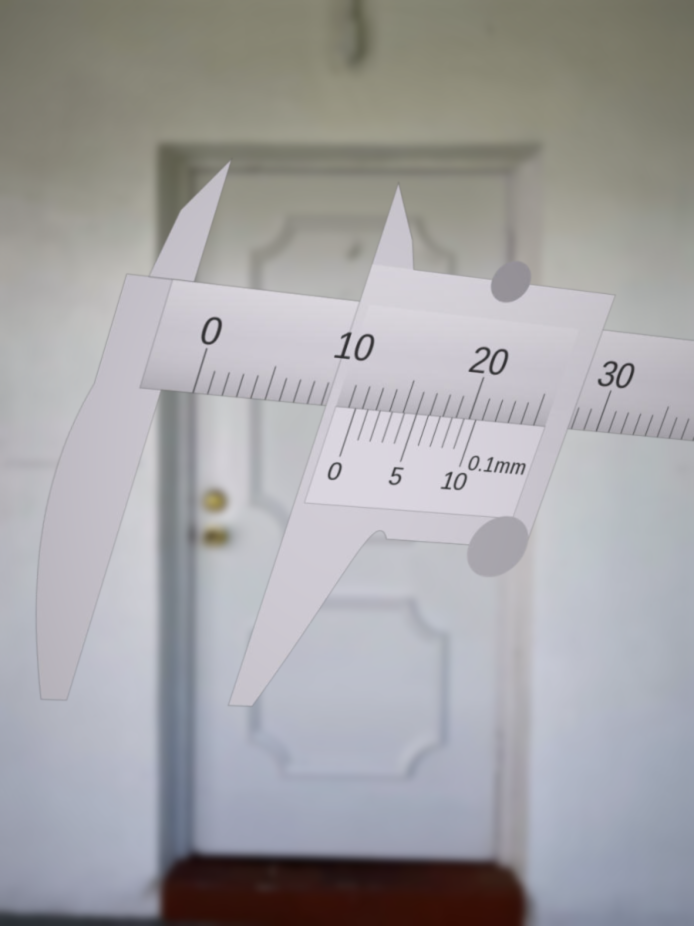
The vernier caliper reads 11.5 mm
